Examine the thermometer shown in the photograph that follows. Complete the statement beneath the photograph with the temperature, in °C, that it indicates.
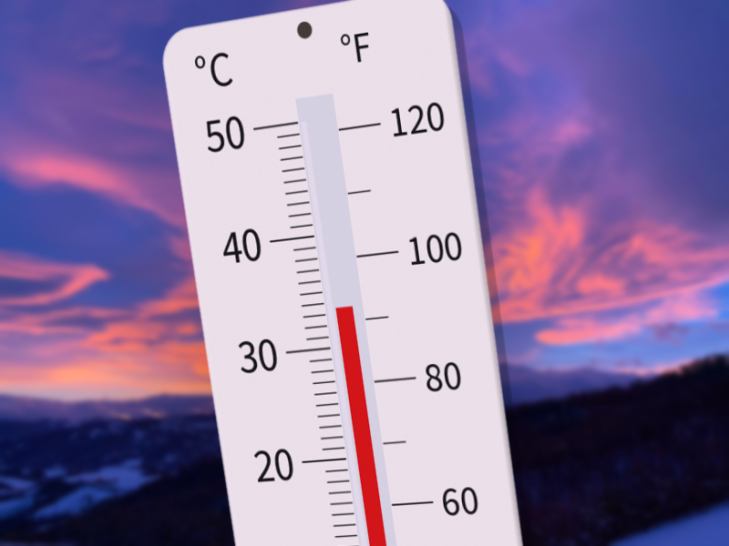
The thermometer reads 33.5 °C
